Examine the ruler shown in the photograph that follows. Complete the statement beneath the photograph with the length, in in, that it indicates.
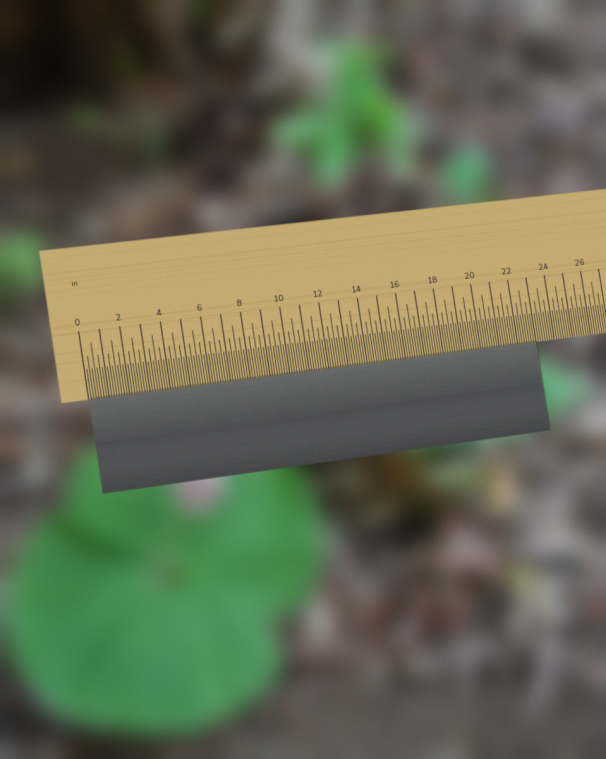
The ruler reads 23 in
